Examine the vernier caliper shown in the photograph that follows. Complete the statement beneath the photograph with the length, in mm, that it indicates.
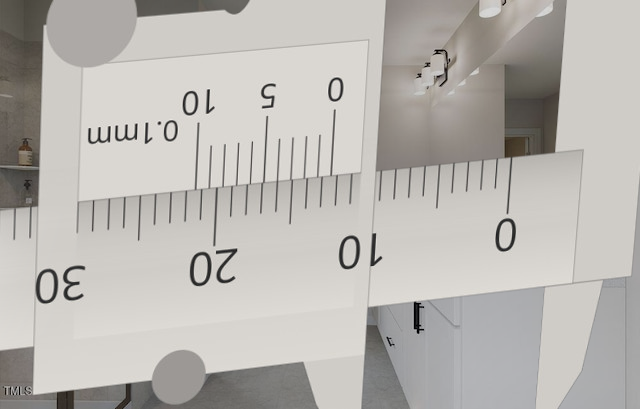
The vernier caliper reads 12.4 mm
